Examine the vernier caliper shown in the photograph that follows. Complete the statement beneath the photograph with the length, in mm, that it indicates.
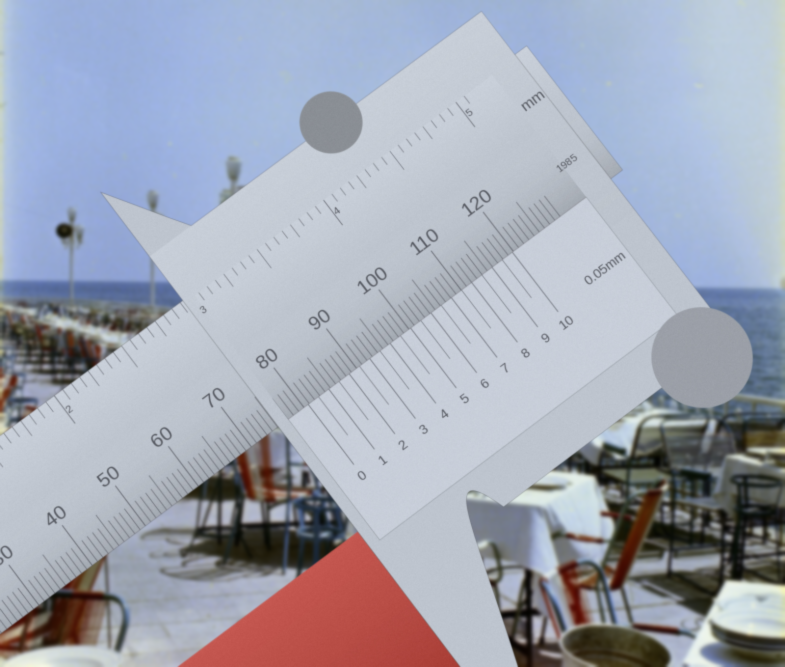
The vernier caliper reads 80.8 mm
